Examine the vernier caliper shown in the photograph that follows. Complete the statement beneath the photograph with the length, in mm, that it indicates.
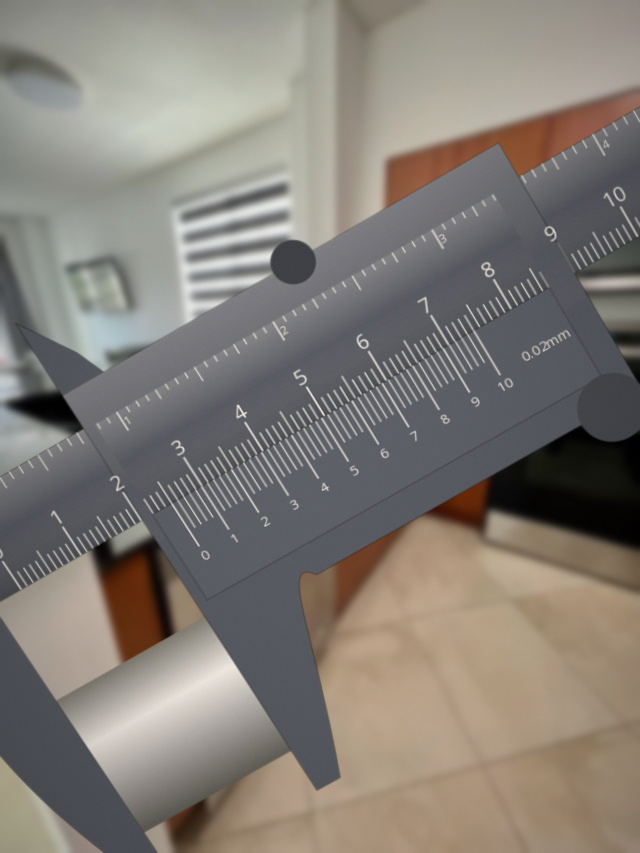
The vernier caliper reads 25.0 mm
